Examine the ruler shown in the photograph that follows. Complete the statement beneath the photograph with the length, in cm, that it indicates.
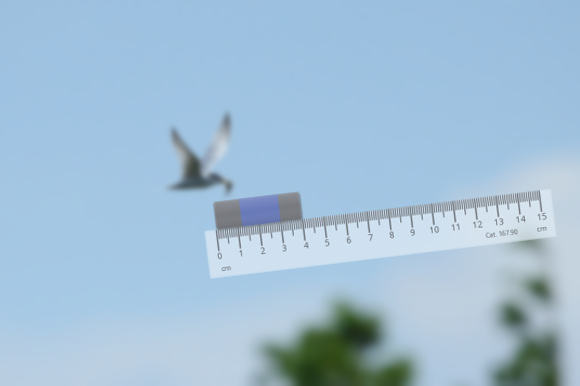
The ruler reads 4 cm
